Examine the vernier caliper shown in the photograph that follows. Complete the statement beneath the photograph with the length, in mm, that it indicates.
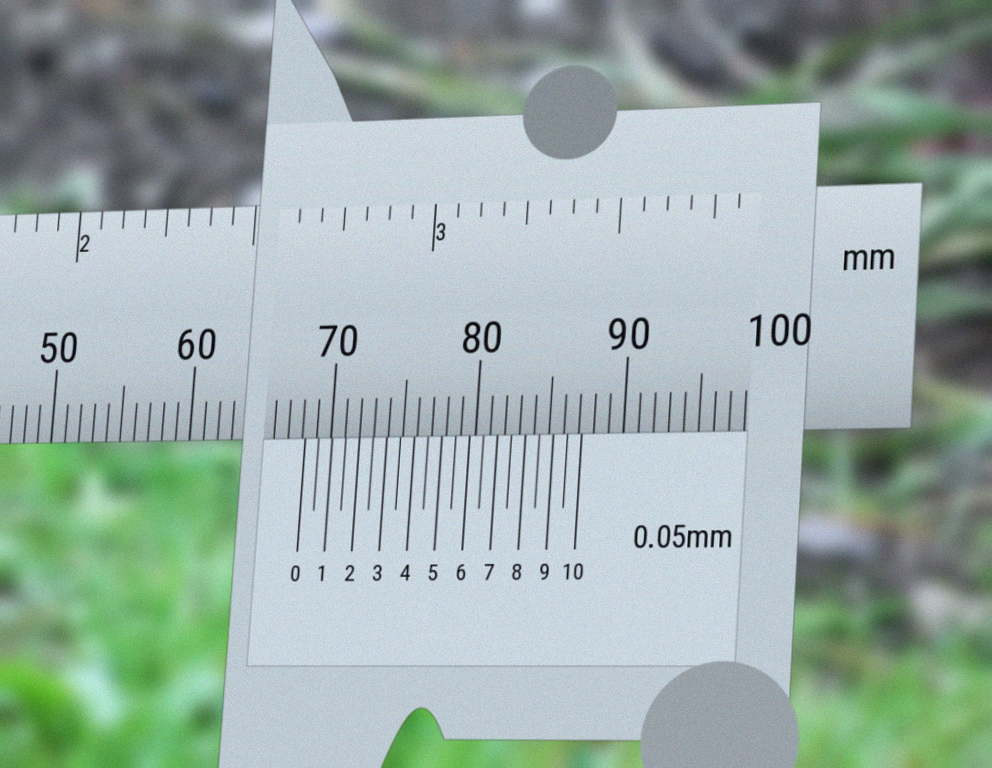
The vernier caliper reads 68.2 mm
